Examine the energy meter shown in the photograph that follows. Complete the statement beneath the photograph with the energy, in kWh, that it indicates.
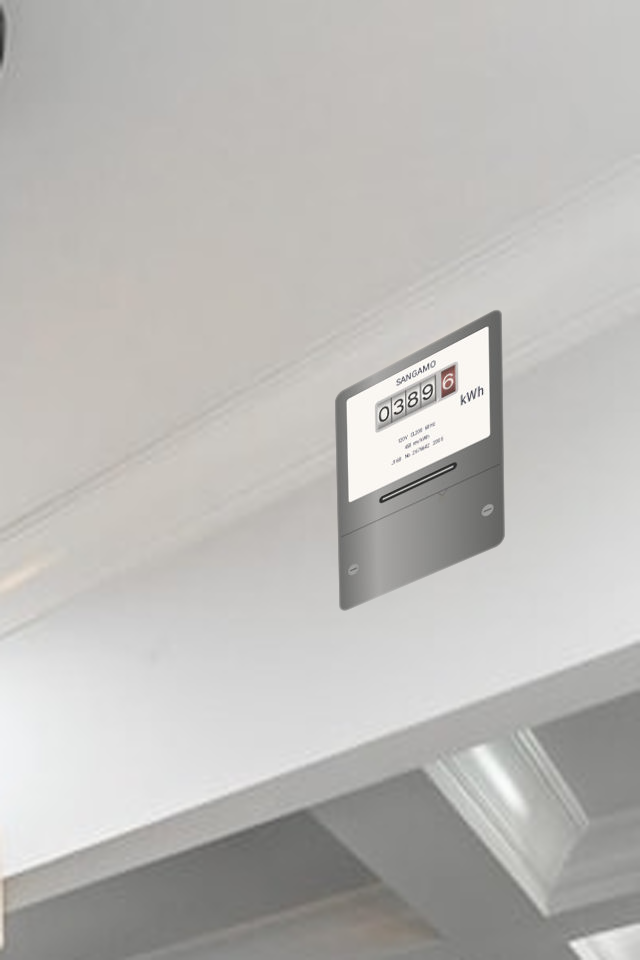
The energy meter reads 389.6 kWh
